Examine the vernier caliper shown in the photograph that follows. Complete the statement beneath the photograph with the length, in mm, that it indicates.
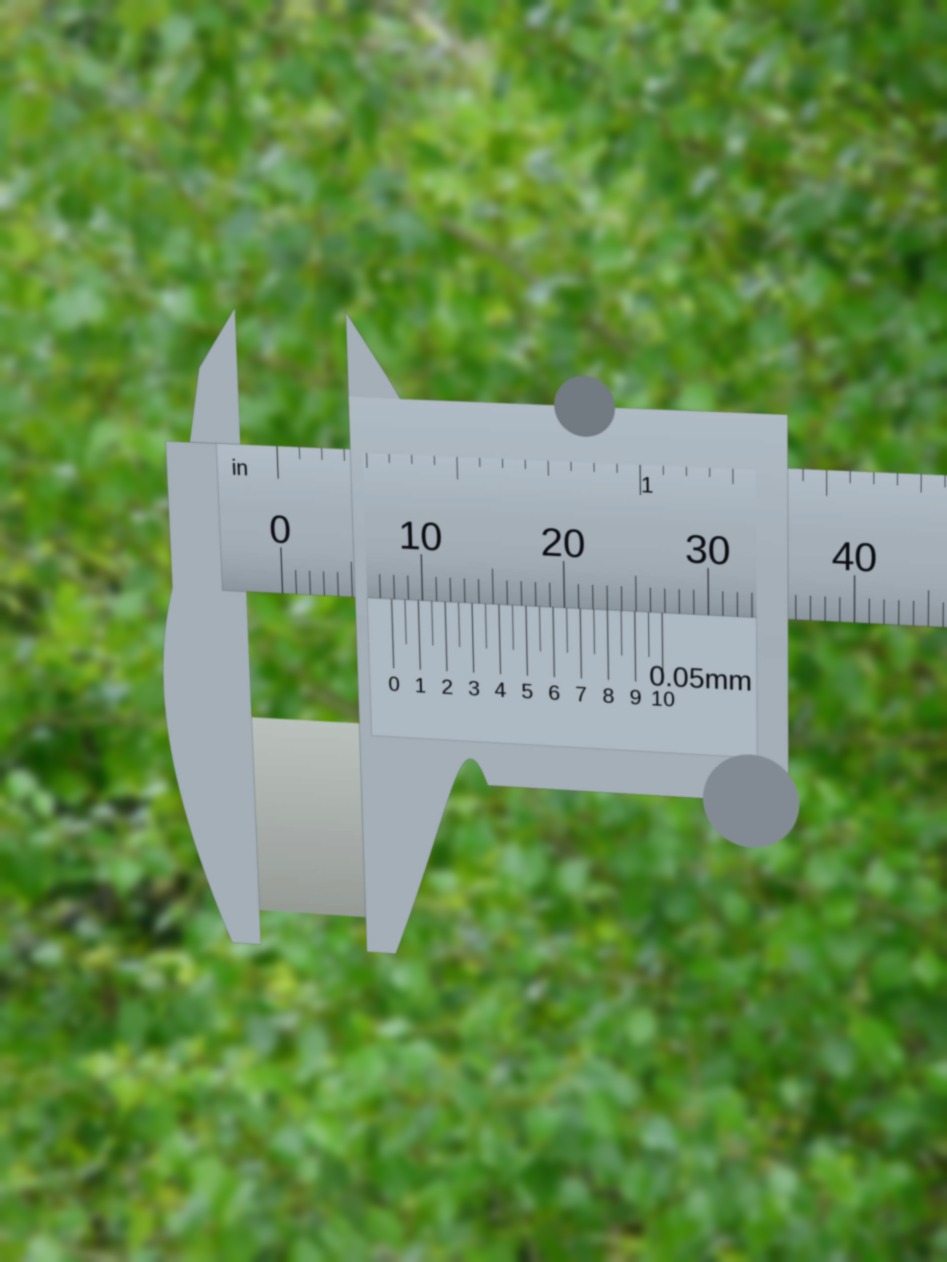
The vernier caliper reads 7.8 mm
